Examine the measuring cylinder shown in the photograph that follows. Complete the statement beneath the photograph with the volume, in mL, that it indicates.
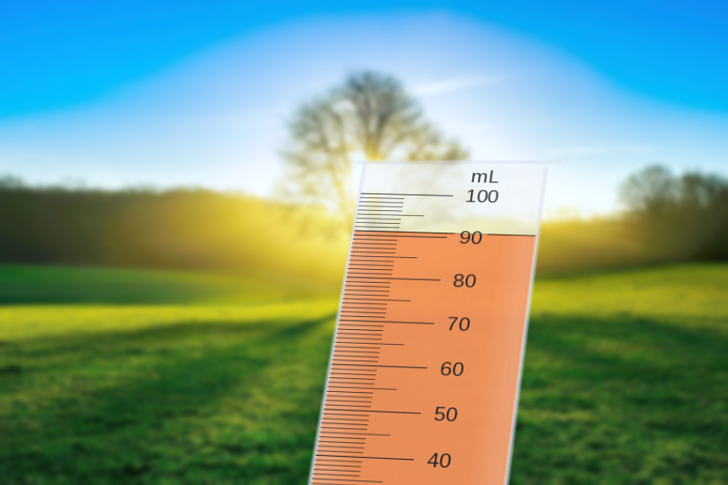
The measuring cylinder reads 91 mL
